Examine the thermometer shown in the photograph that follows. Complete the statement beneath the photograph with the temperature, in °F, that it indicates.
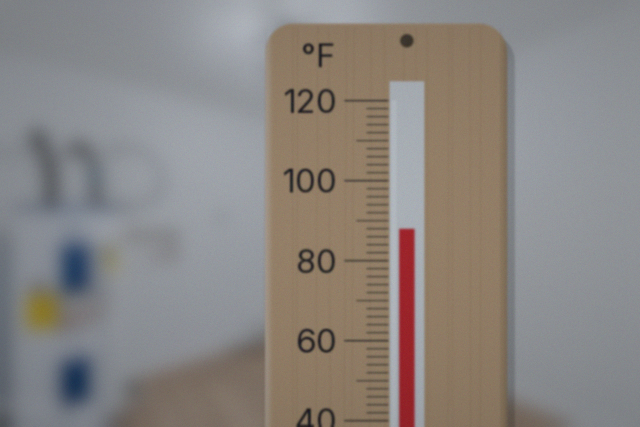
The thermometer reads 88 °F
